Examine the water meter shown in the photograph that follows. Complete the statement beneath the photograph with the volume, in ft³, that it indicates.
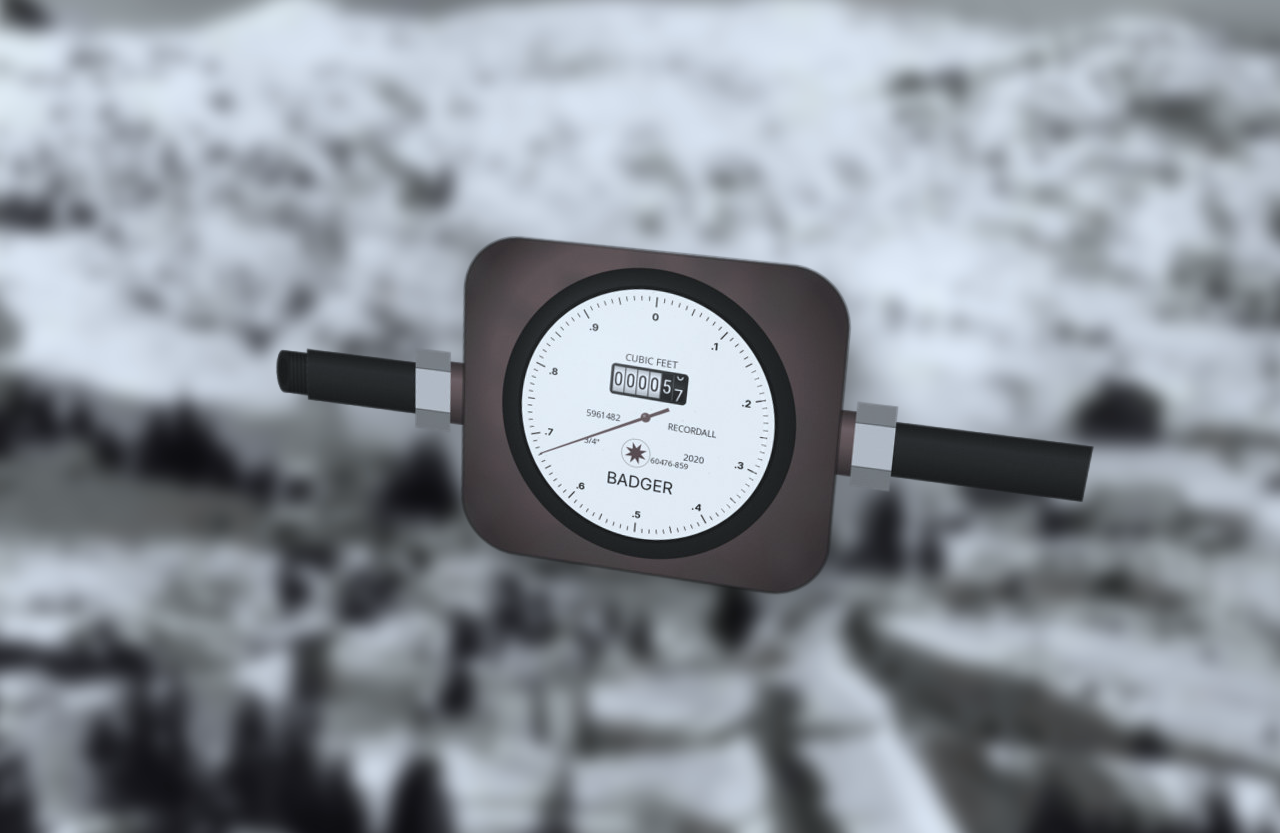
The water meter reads 56.67 ft³
